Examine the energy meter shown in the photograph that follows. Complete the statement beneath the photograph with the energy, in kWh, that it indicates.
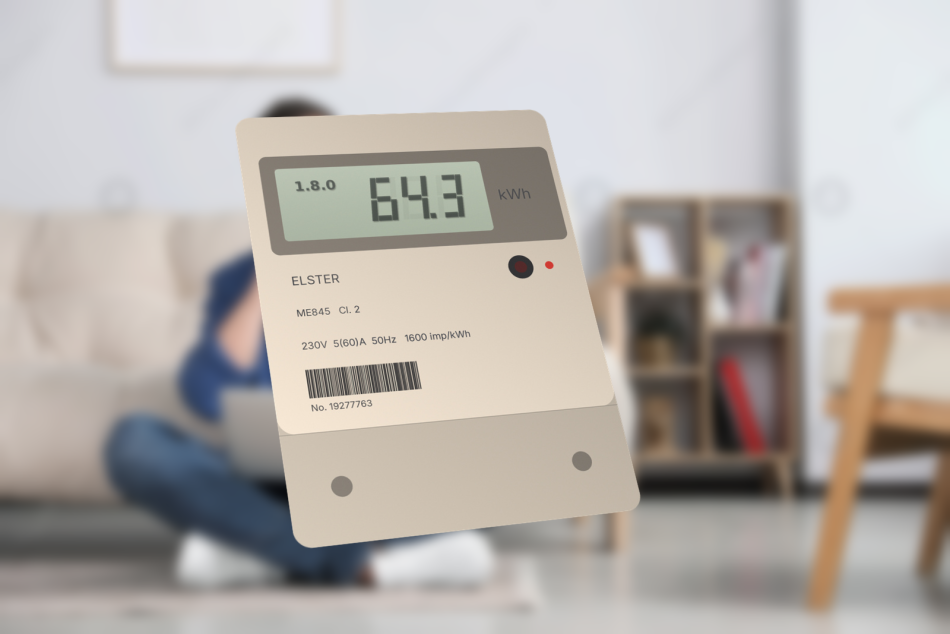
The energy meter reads 64.3 kWh
